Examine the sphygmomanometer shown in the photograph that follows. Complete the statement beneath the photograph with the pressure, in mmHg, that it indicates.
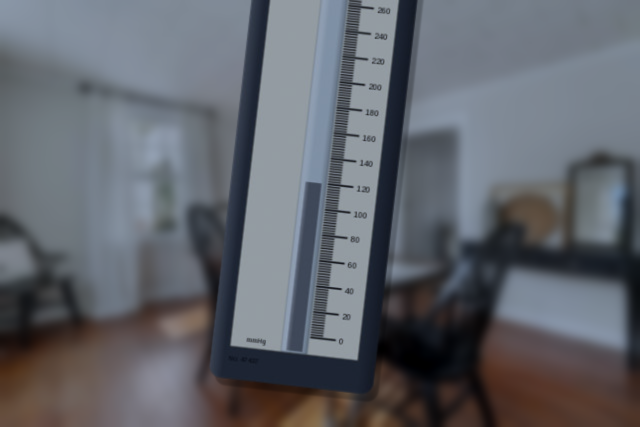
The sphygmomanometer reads 120 mmHg
